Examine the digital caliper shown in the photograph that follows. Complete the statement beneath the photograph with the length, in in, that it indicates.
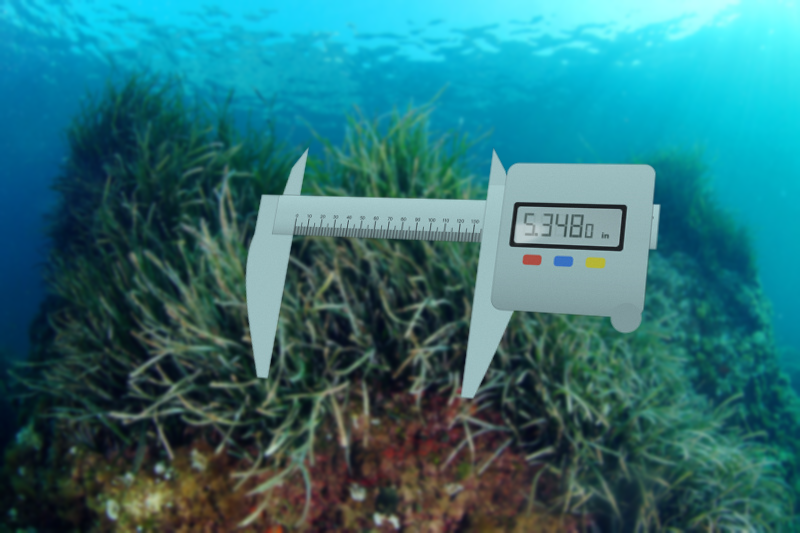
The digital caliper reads 5.3480 in
